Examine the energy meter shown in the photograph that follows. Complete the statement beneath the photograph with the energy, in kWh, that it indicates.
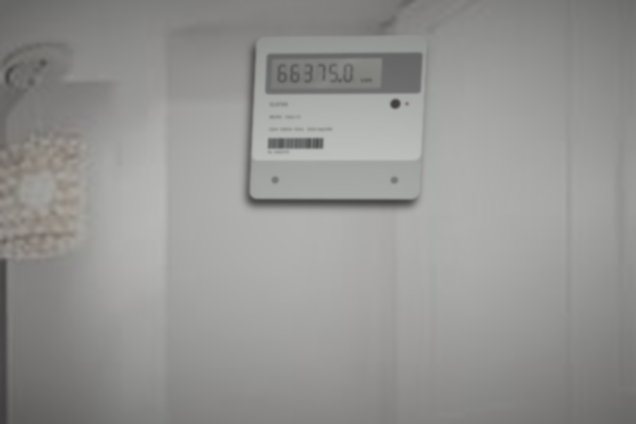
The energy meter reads 66375.0 kWh
